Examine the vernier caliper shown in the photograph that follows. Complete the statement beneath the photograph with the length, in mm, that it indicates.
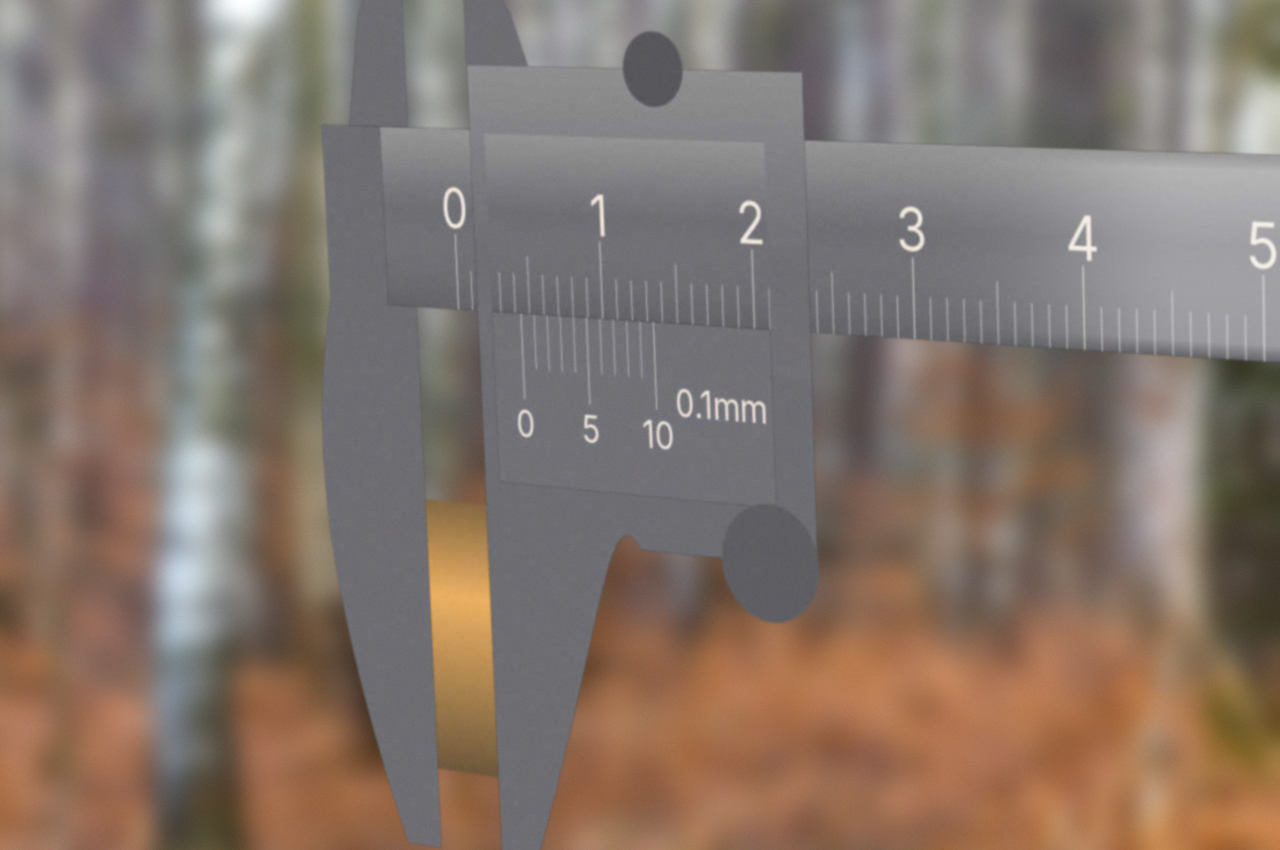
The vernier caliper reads 4.4 mm
